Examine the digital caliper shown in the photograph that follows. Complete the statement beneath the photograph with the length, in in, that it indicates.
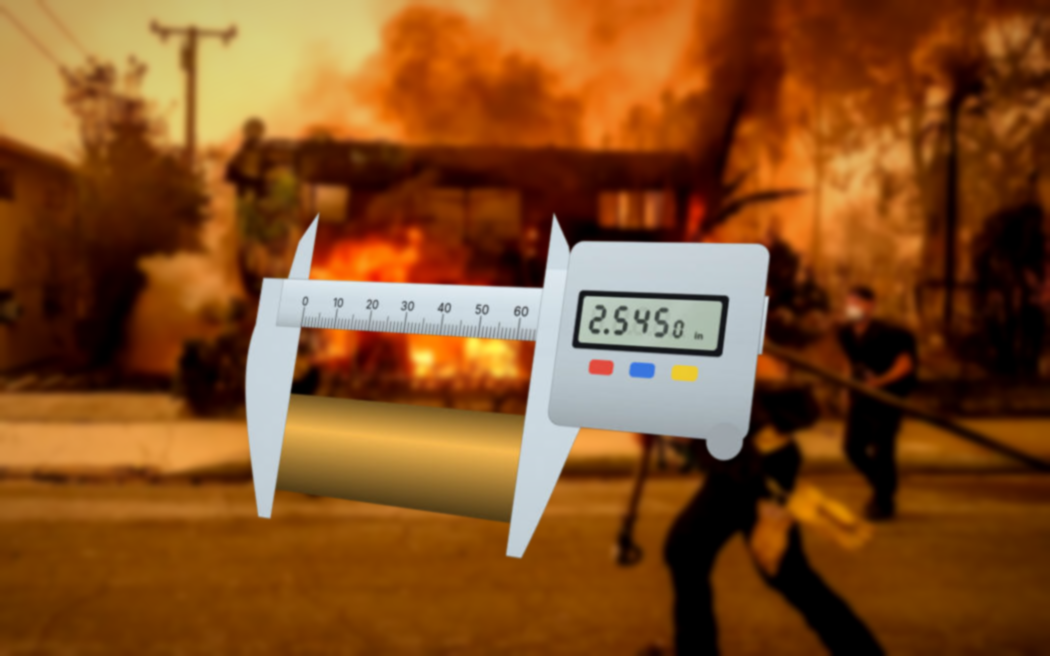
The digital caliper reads 2.5450 in
